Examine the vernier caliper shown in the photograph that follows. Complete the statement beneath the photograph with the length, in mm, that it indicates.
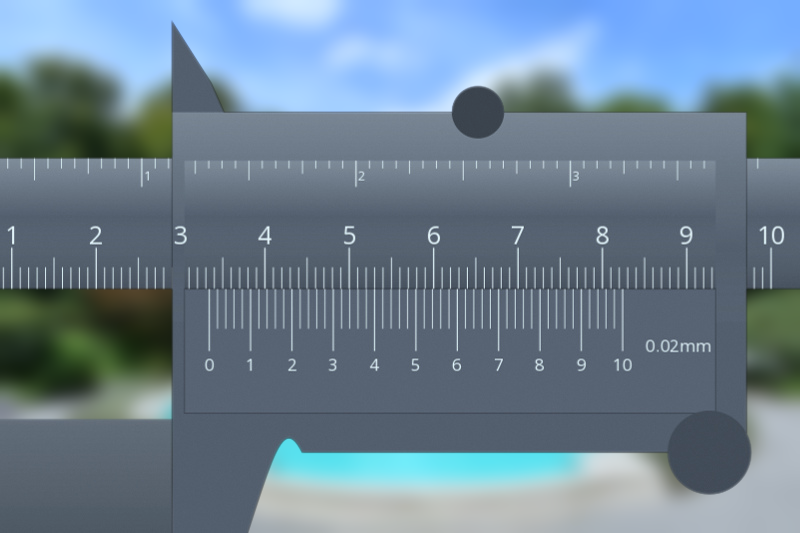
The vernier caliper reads 33.4 mm
